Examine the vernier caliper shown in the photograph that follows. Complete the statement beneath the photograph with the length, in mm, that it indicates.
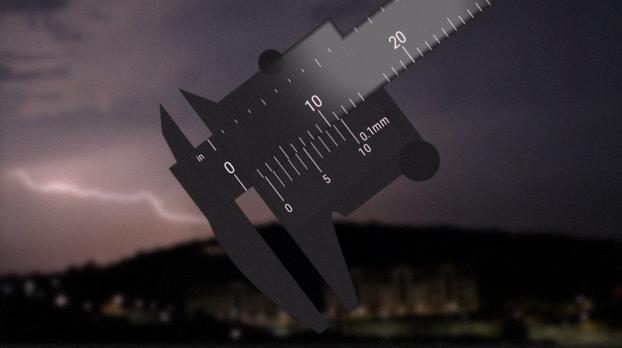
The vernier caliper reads 2.2 mm
